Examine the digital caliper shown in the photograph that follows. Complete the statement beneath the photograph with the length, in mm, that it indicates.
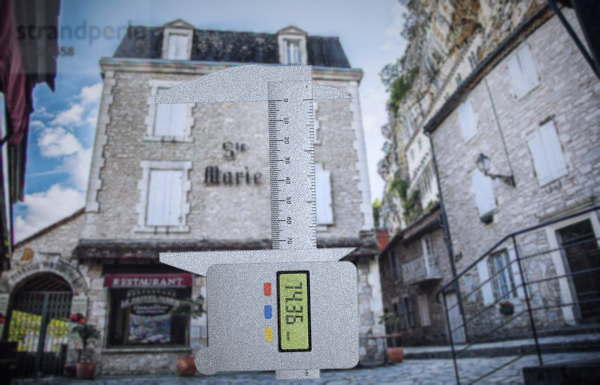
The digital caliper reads 74.36 mm
